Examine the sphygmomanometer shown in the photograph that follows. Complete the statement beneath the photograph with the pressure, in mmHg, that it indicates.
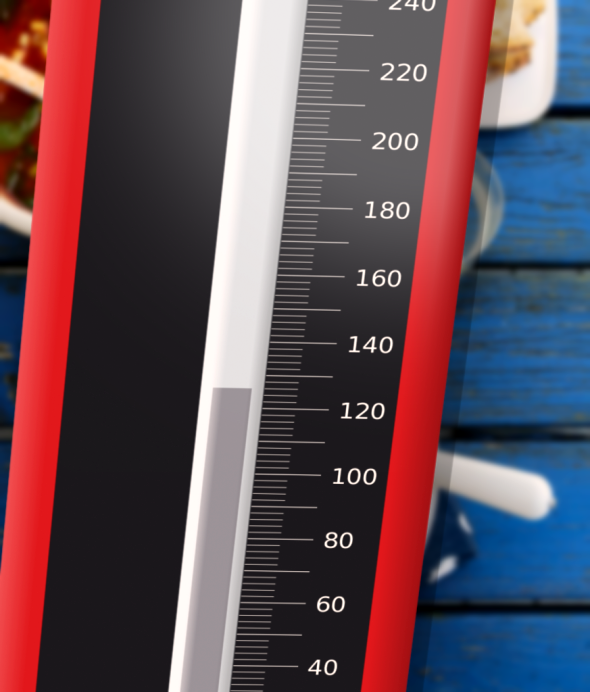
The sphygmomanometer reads 126 mmHg
